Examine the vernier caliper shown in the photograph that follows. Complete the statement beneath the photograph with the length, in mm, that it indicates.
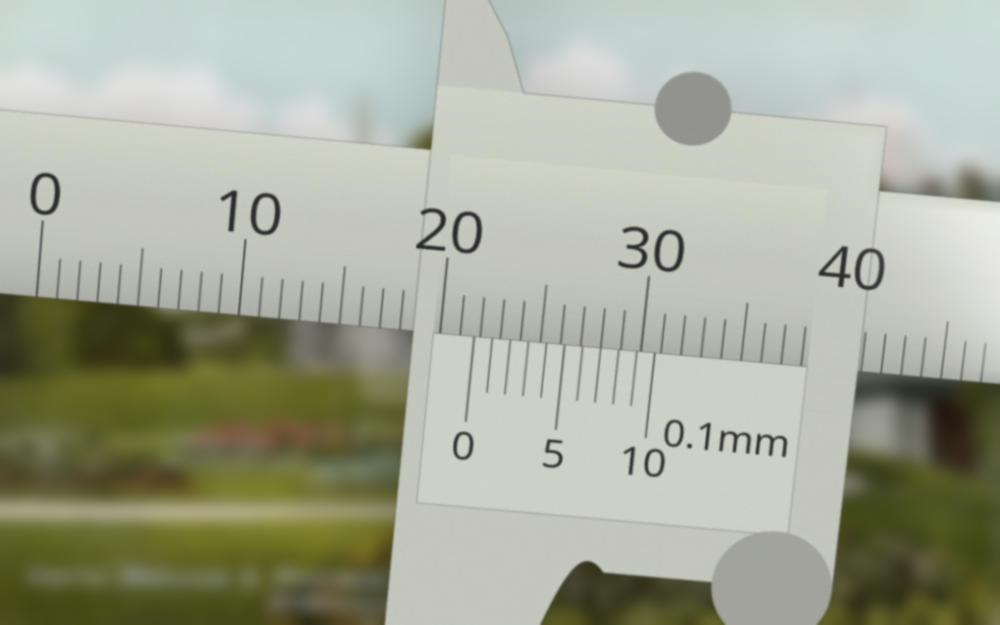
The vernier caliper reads 21.7 mm
